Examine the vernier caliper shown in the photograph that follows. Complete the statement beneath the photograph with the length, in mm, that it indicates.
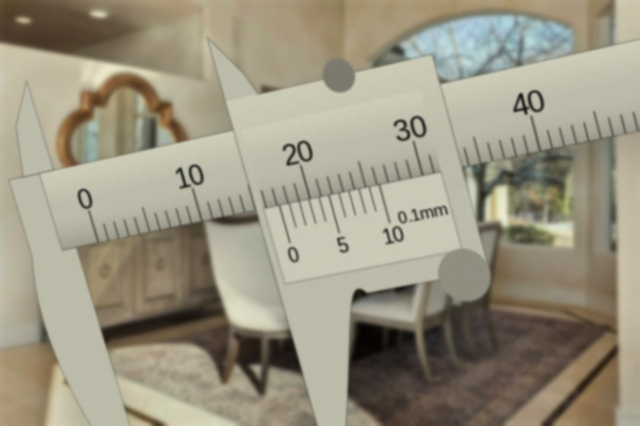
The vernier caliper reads 17.2 mm
